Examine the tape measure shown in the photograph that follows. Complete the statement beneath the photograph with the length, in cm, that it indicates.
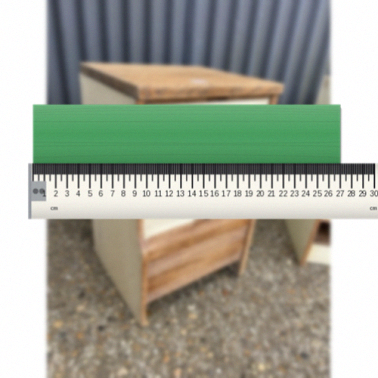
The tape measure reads 27 cm
